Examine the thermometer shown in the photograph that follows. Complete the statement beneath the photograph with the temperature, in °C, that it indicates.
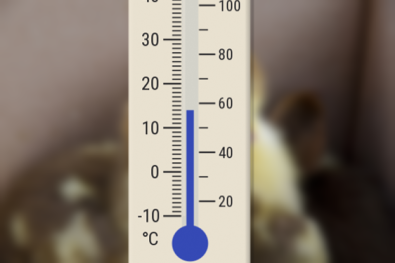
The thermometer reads 14 °C
